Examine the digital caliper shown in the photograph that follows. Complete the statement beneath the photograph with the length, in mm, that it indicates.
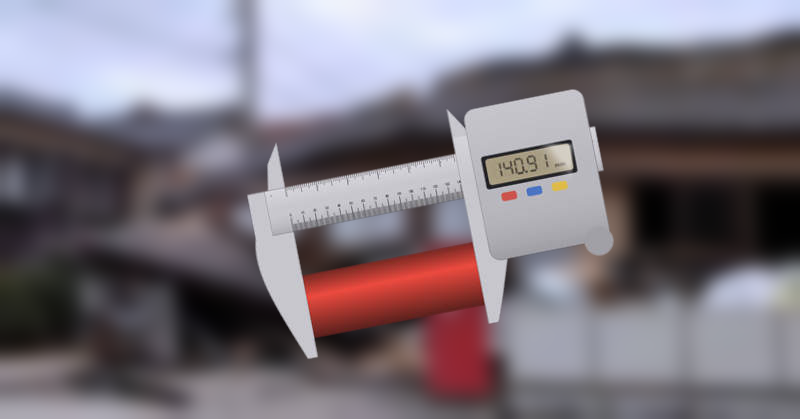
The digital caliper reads 140.91 mm
